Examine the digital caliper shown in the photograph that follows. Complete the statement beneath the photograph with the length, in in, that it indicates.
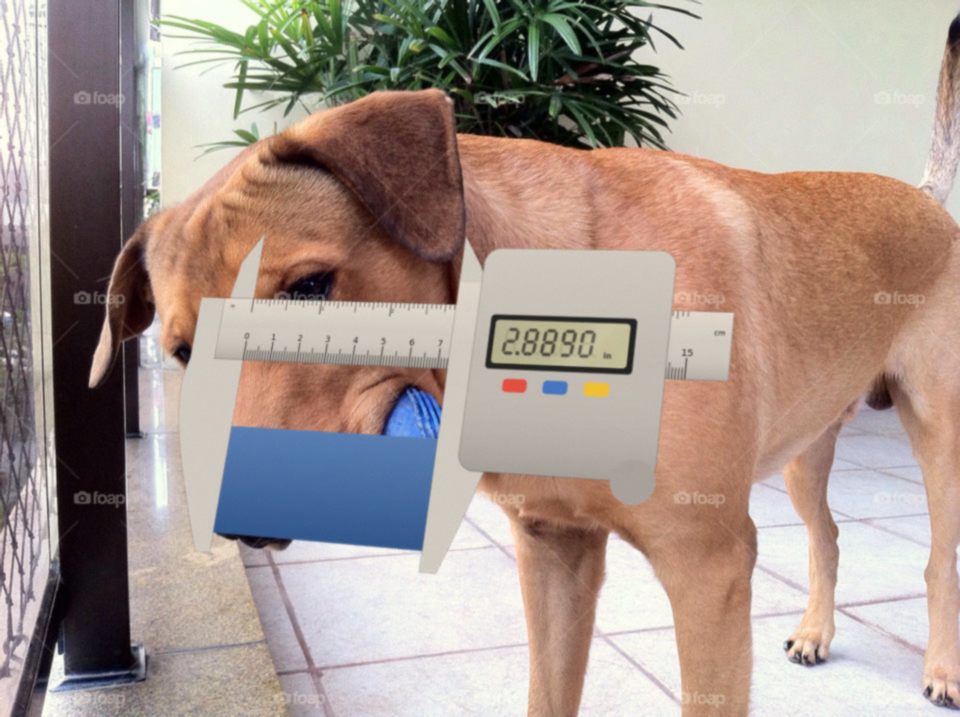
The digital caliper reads 2.8890 in
